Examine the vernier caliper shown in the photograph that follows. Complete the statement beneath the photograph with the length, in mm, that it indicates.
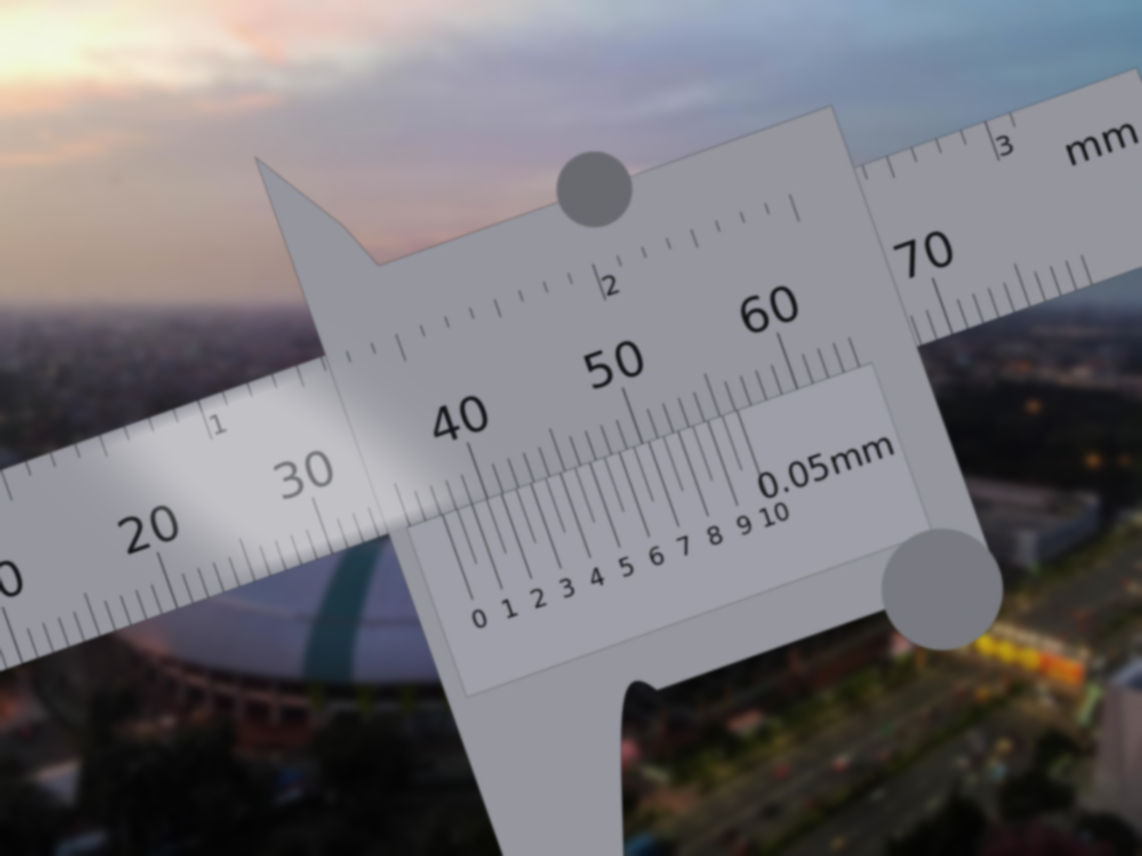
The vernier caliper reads 37.1 mm
